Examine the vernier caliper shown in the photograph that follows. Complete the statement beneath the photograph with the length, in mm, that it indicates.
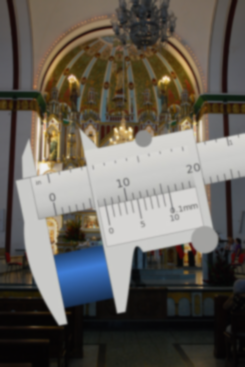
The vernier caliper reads 7.0 mm
